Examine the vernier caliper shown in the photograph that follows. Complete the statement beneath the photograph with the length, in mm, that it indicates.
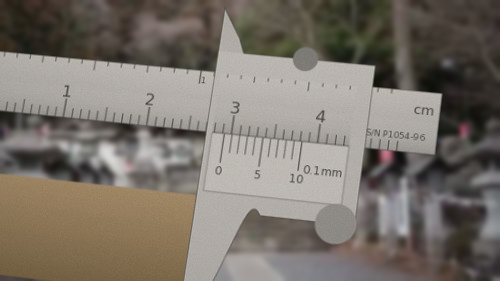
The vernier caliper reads 29.2 mm
